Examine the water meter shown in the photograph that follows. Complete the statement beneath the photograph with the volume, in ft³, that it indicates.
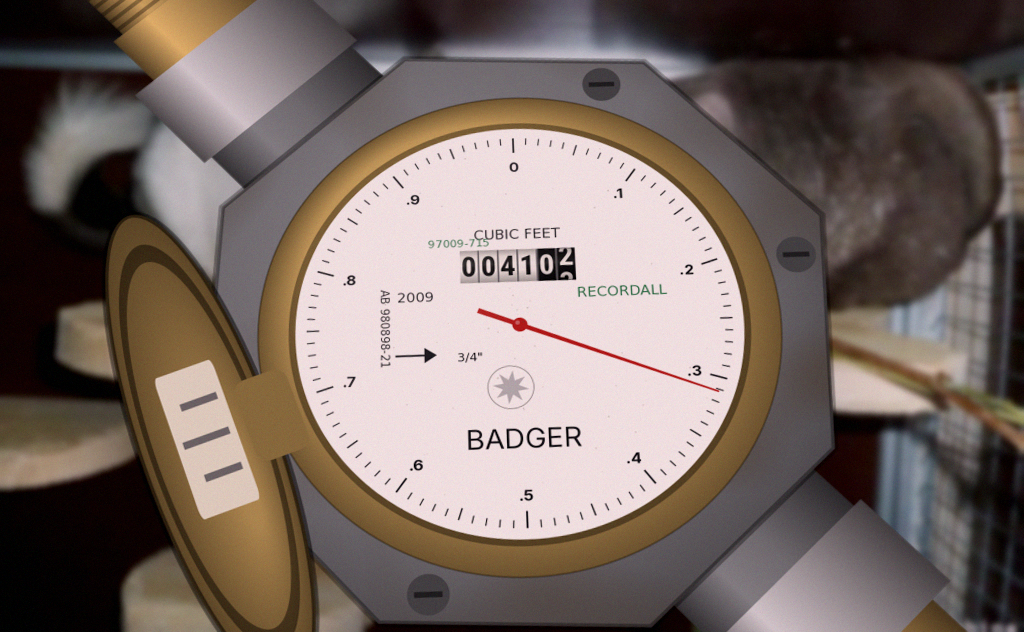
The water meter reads 4102.31 ft³
